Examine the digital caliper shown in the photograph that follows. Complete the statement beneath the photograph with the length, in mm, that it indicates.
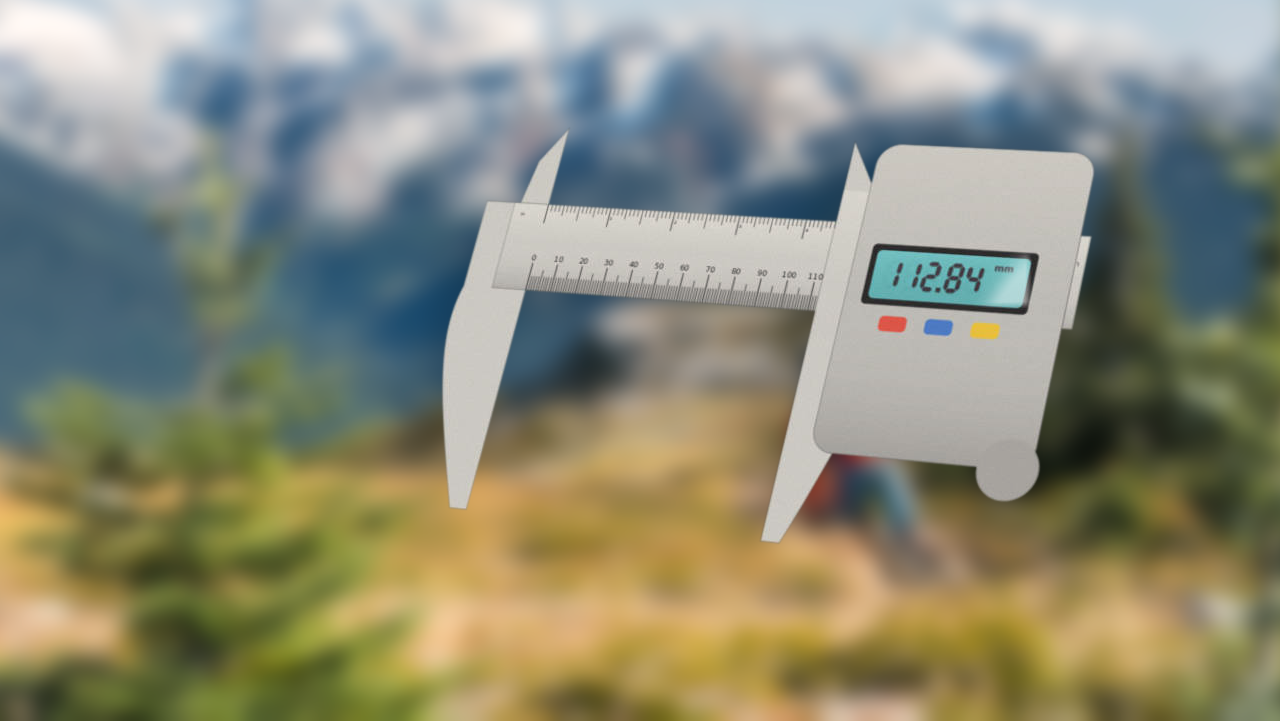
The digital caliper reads 112.84 mm
